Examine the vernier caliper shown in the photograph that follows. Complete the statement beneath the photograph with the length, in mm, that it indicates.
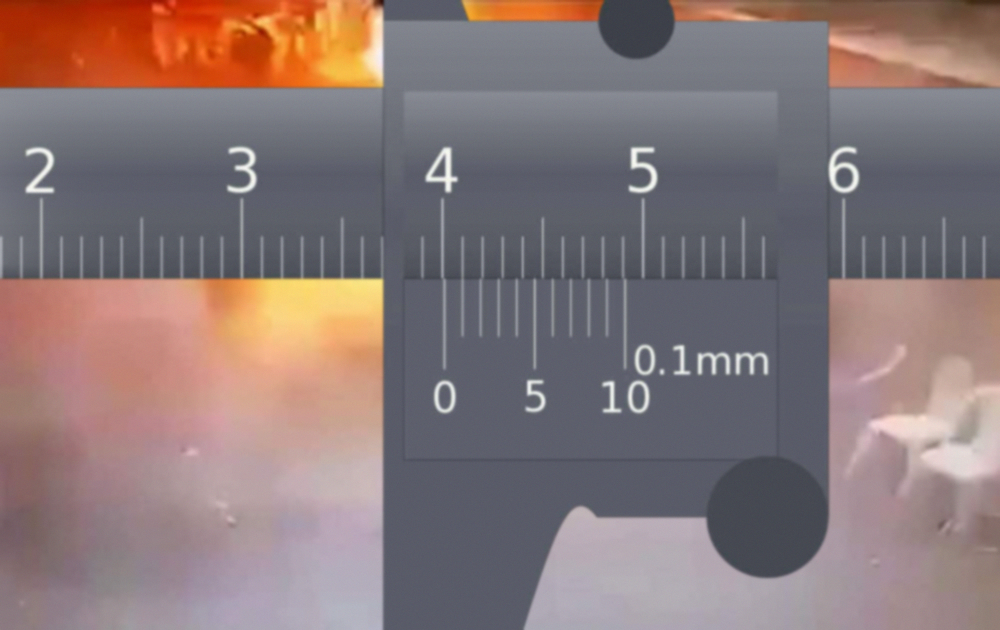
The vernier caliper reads 40.1 mm
